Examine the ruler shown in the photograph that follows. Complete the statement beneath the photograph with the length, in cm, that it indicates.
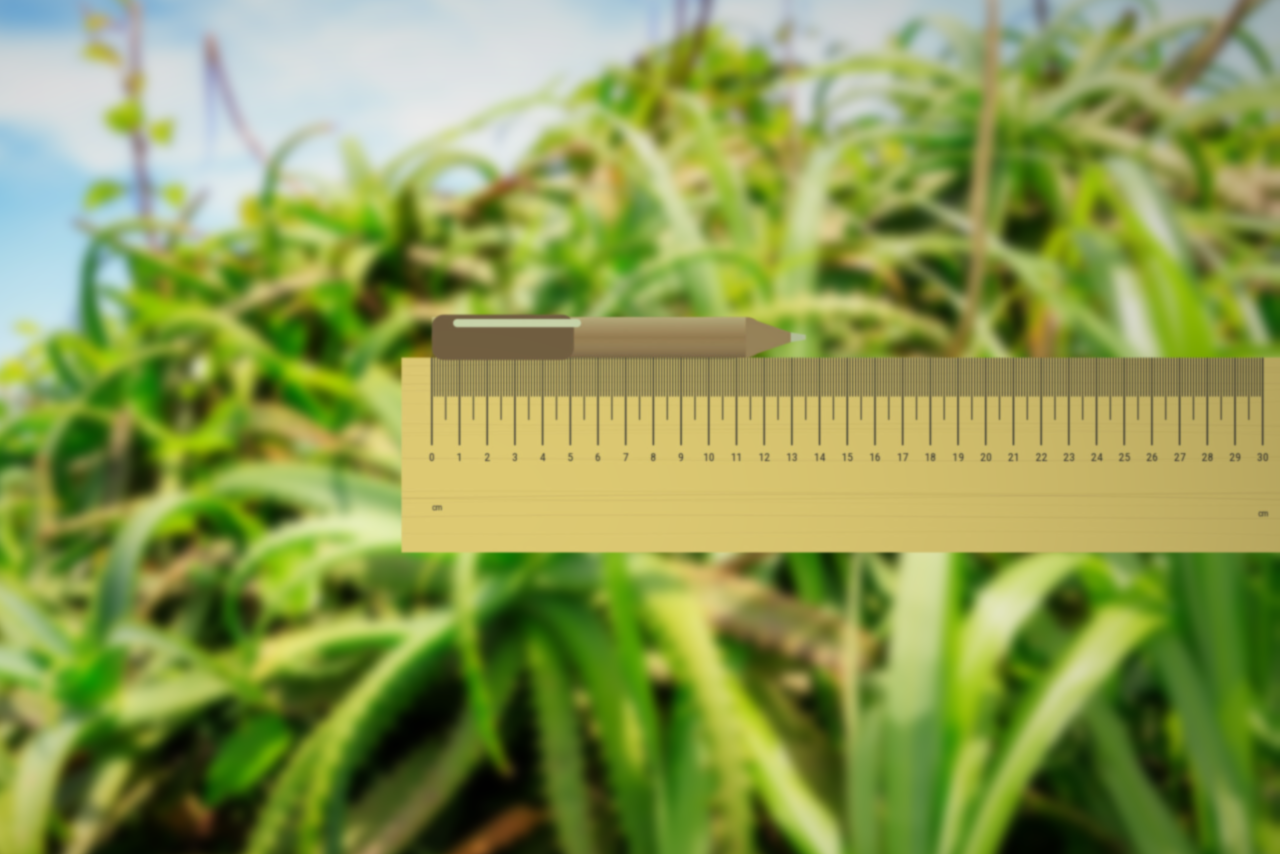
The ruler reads 13.5 cm
